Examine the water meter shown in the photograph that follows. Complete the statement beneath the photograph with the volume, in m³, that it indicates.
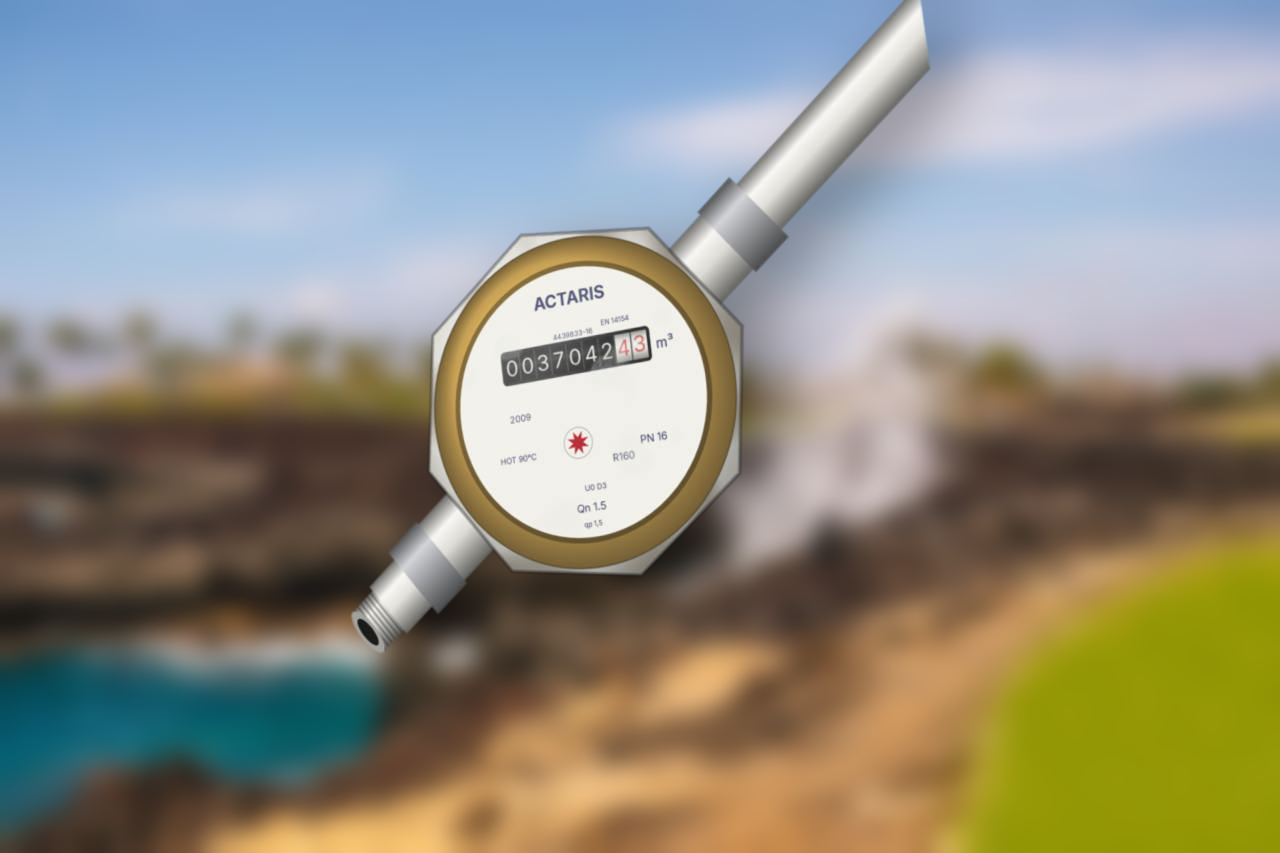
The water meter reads 37042.43 m³
